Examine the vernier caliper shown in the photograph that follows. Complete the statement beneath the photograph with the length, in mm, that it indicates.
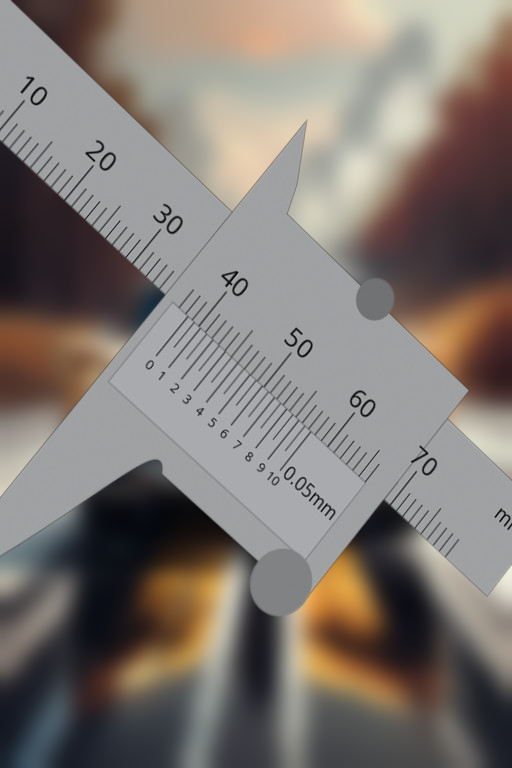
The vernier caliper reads 38.4 mm
